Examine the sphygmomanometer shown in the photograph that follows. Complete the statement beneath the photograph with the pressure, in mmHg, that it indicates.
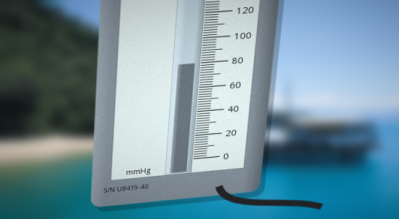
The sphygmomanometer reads 80 mmHg
